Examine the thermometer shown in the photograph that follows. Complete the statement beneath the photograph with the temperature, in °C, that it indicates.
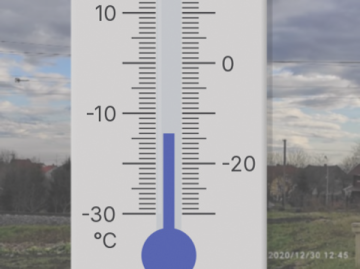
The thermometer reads -14 °C
